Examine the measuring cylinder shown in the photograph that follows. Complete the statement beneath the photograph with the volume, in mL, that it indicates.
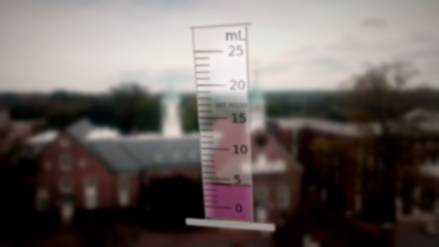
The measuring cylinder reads 4 mL
